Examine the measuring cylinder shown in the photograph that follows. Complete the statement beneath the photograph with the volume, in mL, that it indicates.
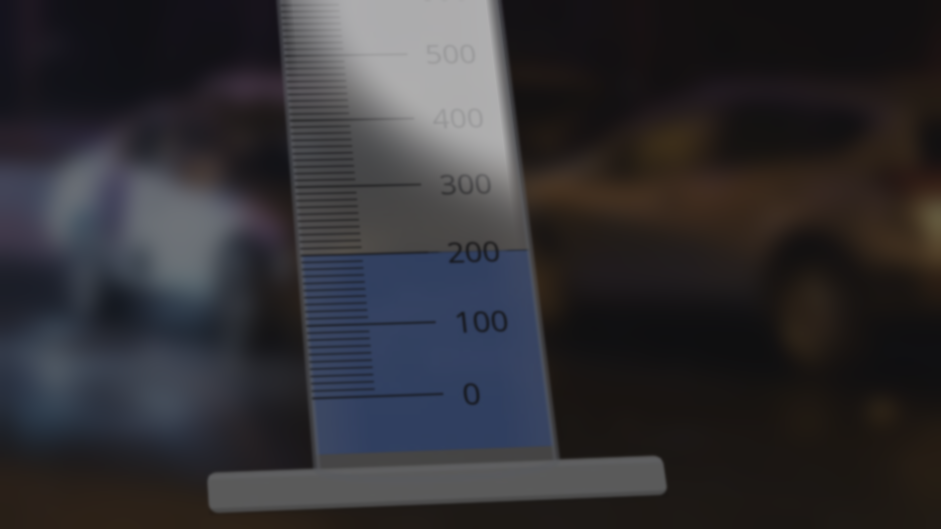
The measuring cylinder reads 200 mL
